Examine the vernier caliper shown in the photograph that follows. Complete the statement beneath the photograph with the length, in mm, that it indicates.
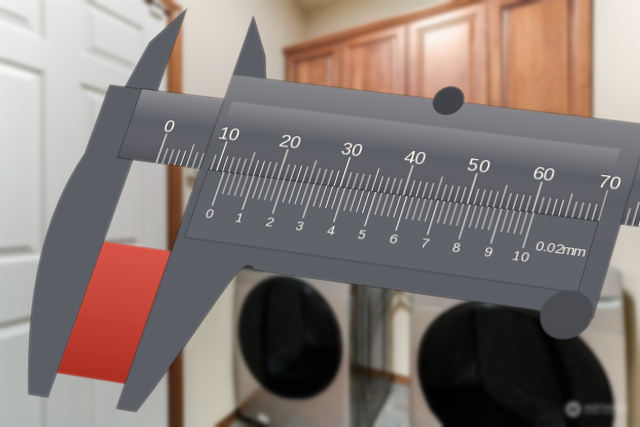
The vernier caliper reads 11.2 mm
